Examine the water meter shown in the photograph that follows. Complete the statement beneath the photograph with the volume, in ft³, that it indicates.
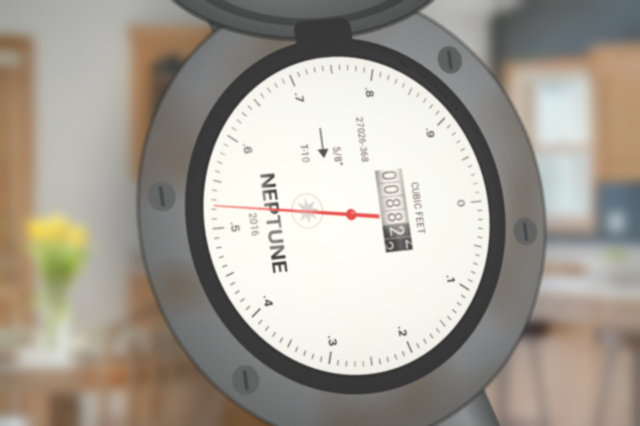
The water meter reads 8822.52 ft³
